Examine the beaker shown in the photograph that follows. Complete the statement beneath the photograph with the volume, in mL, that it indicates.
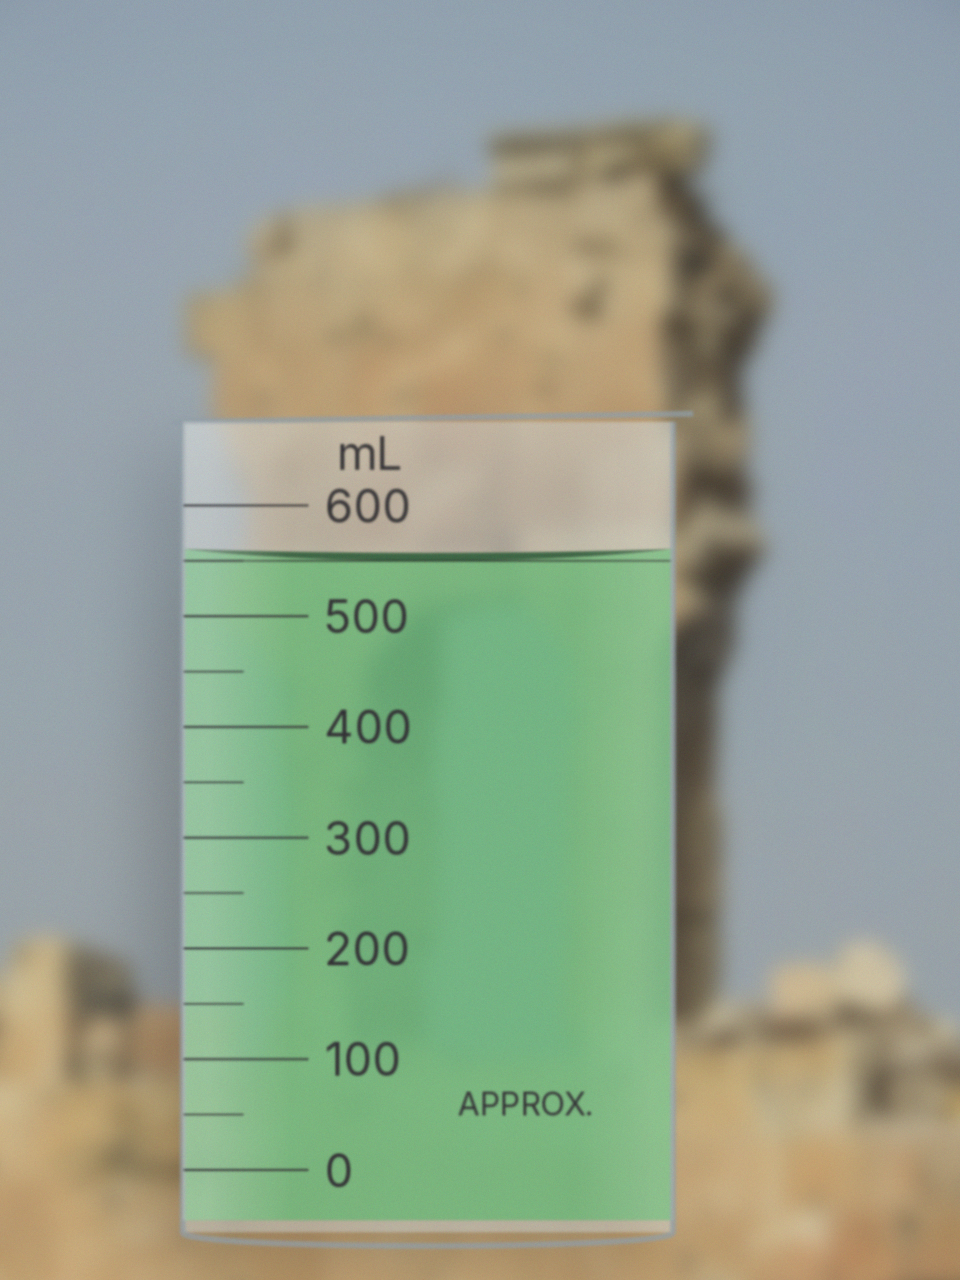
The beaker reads 550 mL
